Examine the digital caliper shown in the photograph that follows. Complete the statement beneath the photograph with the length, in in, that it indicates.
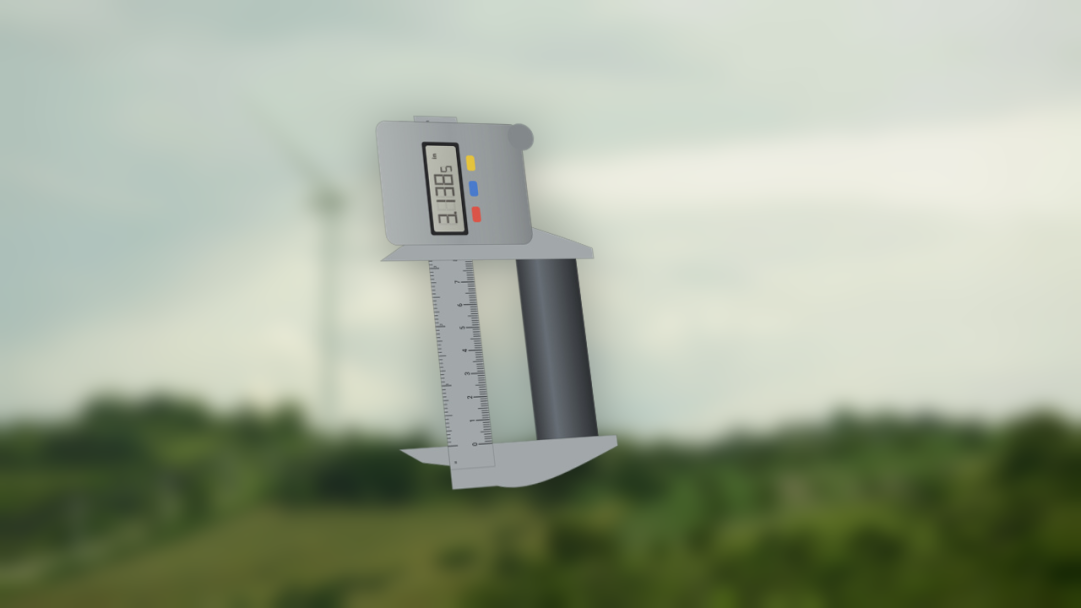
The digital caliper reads 3.1385 in
